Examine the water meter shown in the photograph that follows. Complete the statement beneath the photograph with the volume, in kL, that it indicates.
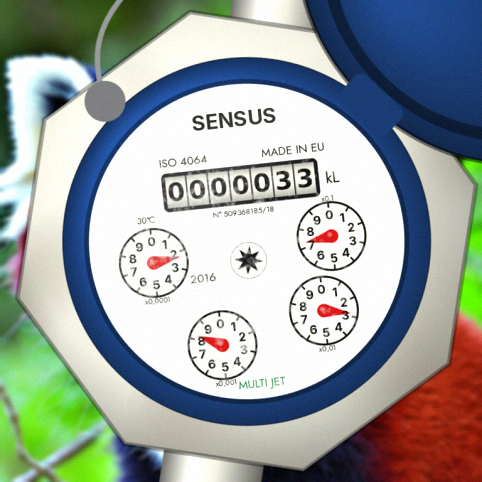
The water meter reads 33.7282 kL
